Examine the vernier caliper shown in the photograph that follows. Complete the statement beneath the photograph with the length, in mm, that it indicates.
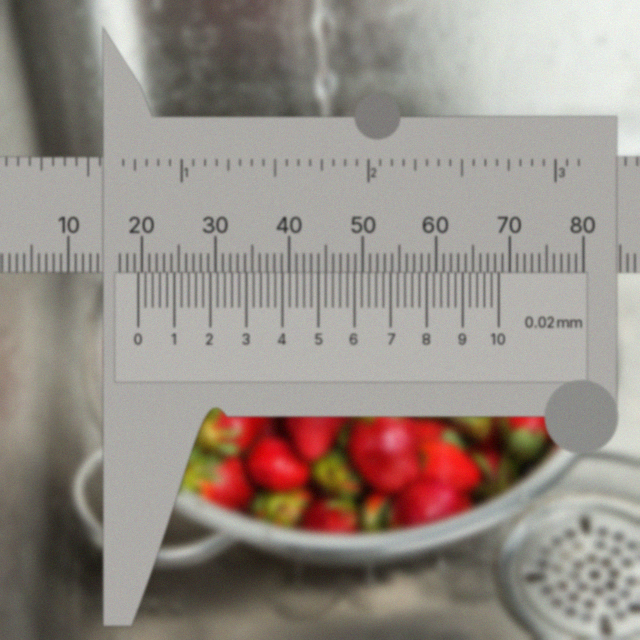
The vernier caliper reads 19.5 mm
